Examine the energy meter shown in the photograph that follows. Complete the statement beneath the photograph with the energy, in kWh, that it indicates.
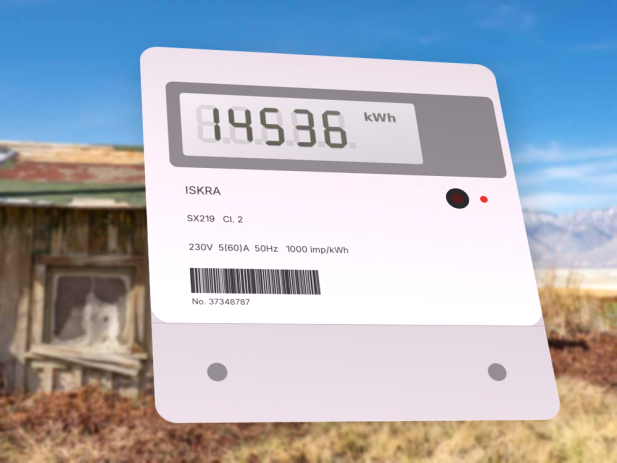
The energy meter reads 14536 kWh
